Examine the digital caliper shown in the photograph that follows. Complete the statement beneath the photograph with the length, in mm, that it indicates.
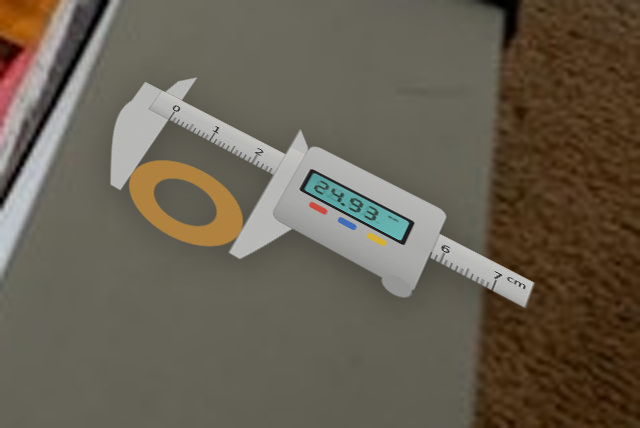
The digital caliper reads 24.93 mm
